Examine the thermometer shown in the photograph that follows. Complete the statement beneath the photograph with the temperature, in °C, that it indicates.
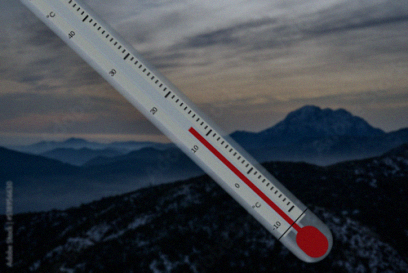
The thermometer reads 13 °C
